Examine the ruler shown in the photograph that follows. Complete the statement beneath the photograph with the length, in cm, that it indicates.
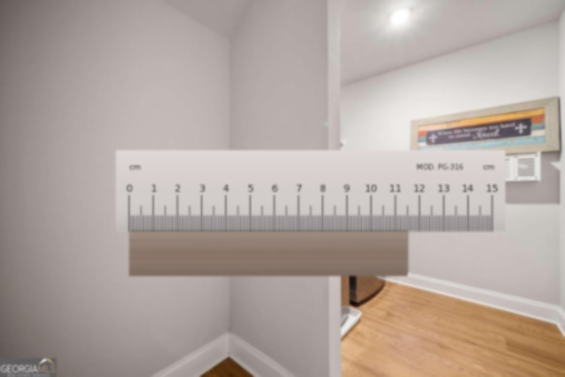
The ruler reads 11.5 cm
